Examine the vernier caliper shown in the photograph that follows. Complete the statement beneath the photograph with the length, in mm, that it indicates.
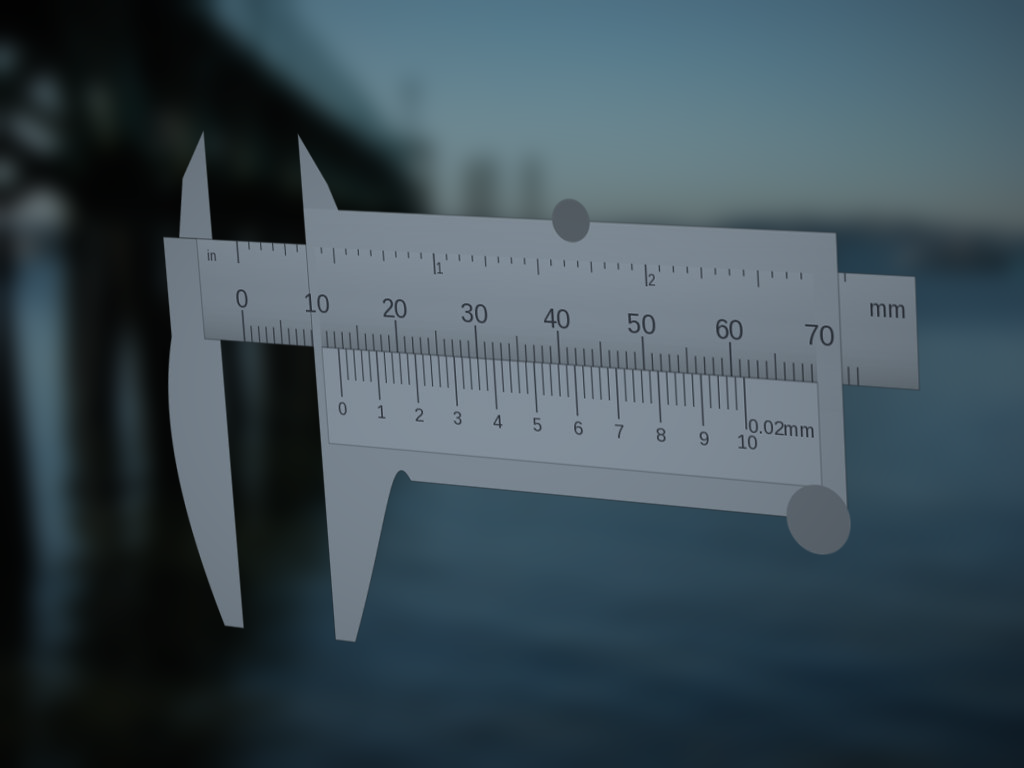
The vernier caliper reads 12.4 mm
